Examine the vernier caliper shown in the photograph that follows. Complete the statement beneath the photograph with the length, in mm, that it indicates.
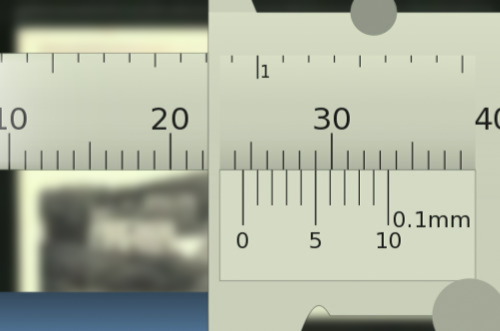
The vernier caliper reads 24.5 mm
